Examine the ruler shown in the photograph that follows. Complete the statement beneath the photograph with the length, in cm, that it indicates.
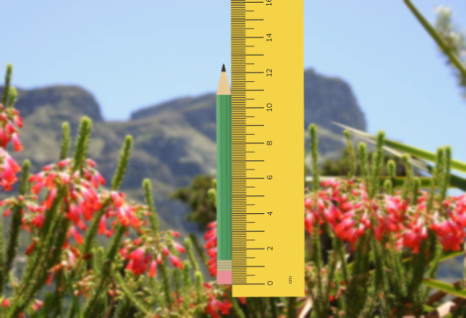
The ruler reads 12.5 cm
